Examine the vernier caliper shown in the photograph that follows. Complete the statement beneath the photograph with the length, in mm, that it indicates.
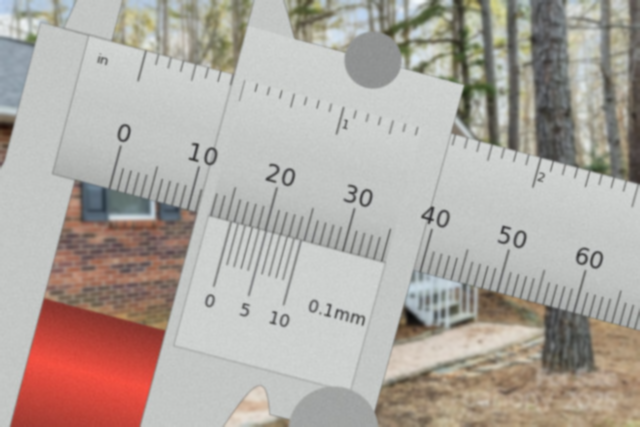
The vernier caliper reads 15.6 mm
